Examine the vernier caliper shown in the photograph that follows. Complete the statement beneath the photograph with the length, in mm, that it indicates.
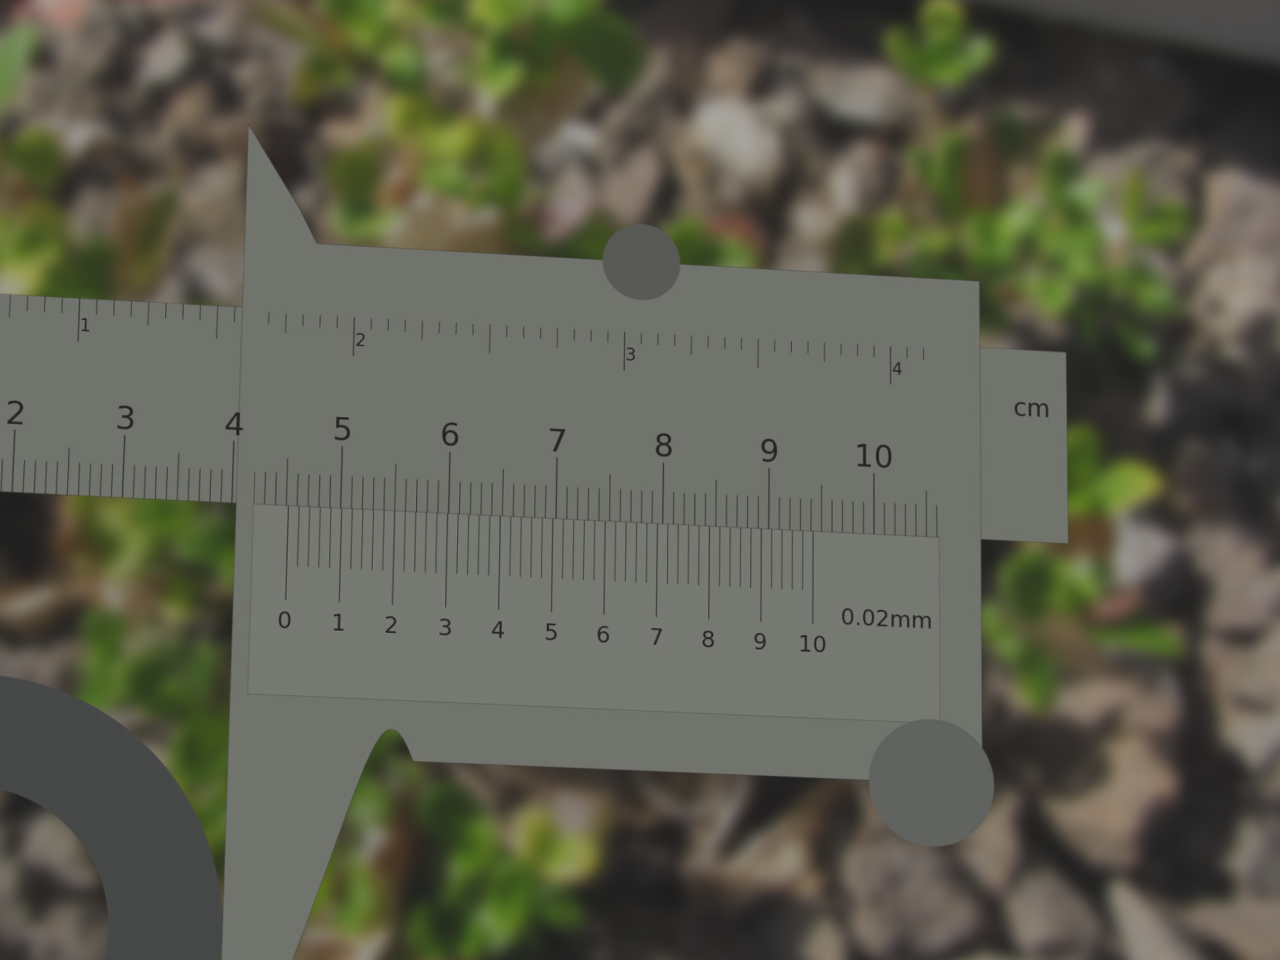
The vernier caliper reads 45.2 mm
